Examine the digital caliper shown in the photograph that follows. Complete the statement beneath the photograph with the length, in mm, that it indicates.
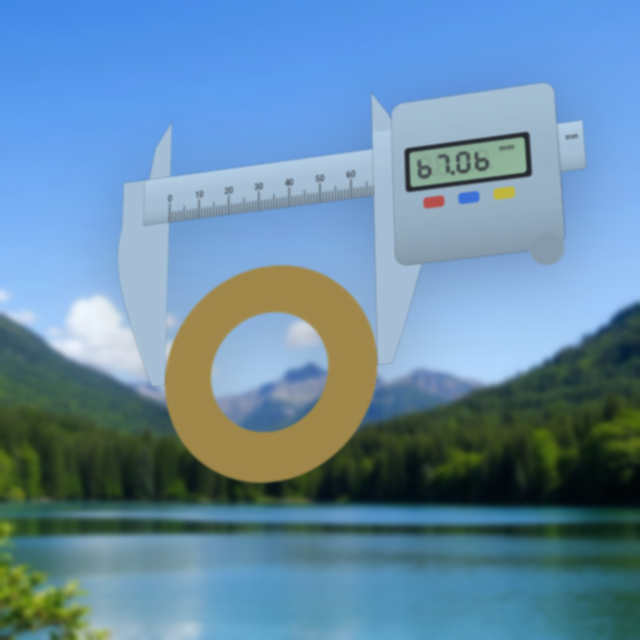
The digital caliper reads 67.06 mm
